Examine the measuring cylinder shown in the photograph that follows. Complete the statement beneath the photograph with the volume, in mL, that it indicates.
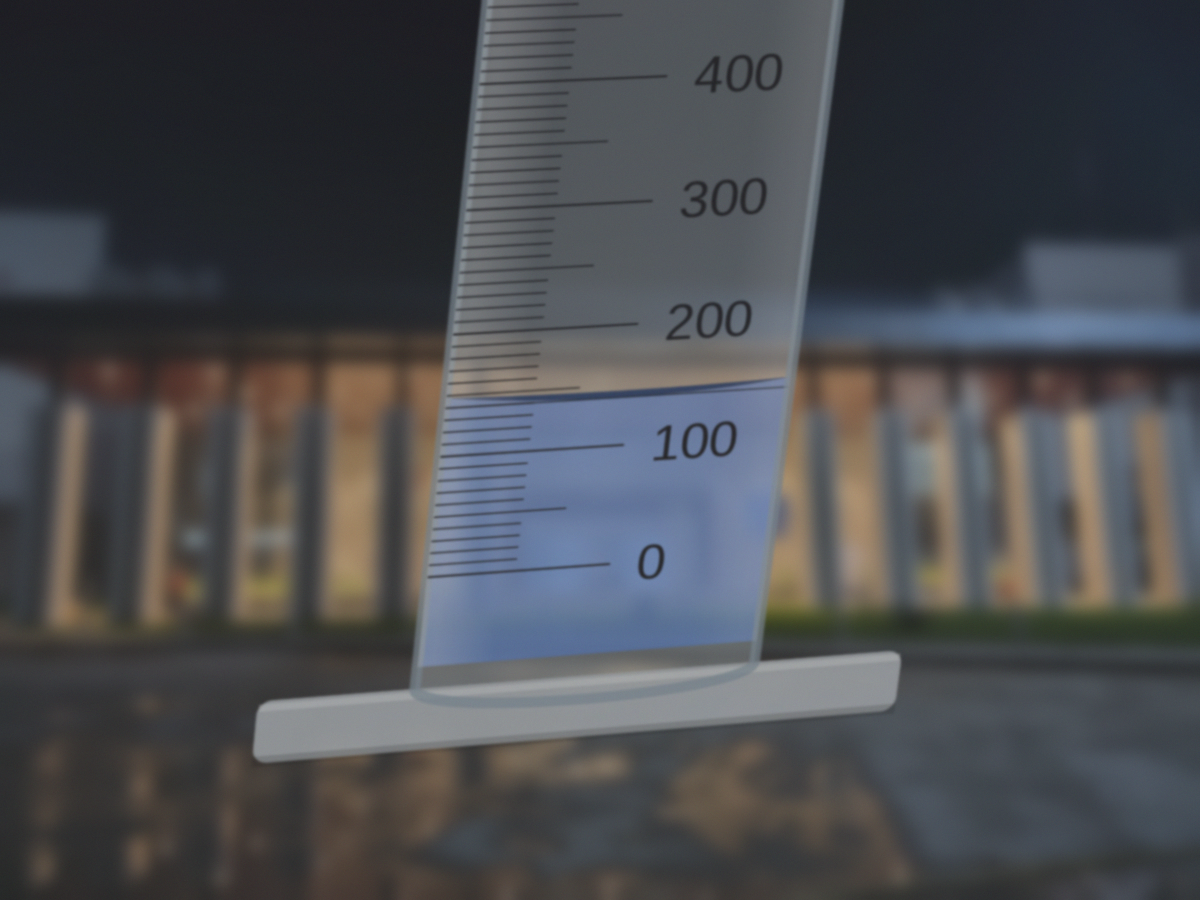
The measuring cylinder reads 140 mL
